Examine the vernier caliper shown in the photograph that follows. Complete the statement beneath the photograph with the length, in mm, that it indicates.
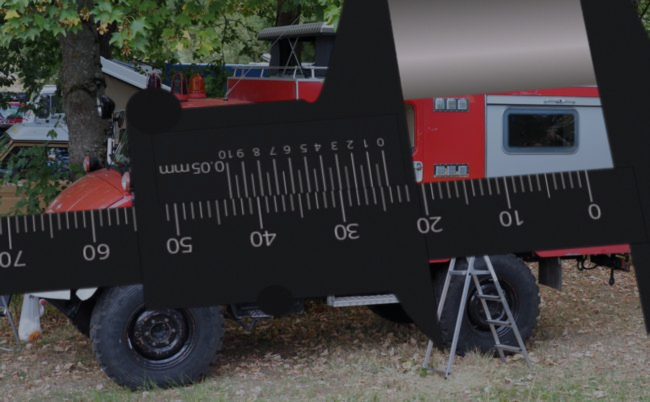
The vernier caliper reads 24.2 mm
